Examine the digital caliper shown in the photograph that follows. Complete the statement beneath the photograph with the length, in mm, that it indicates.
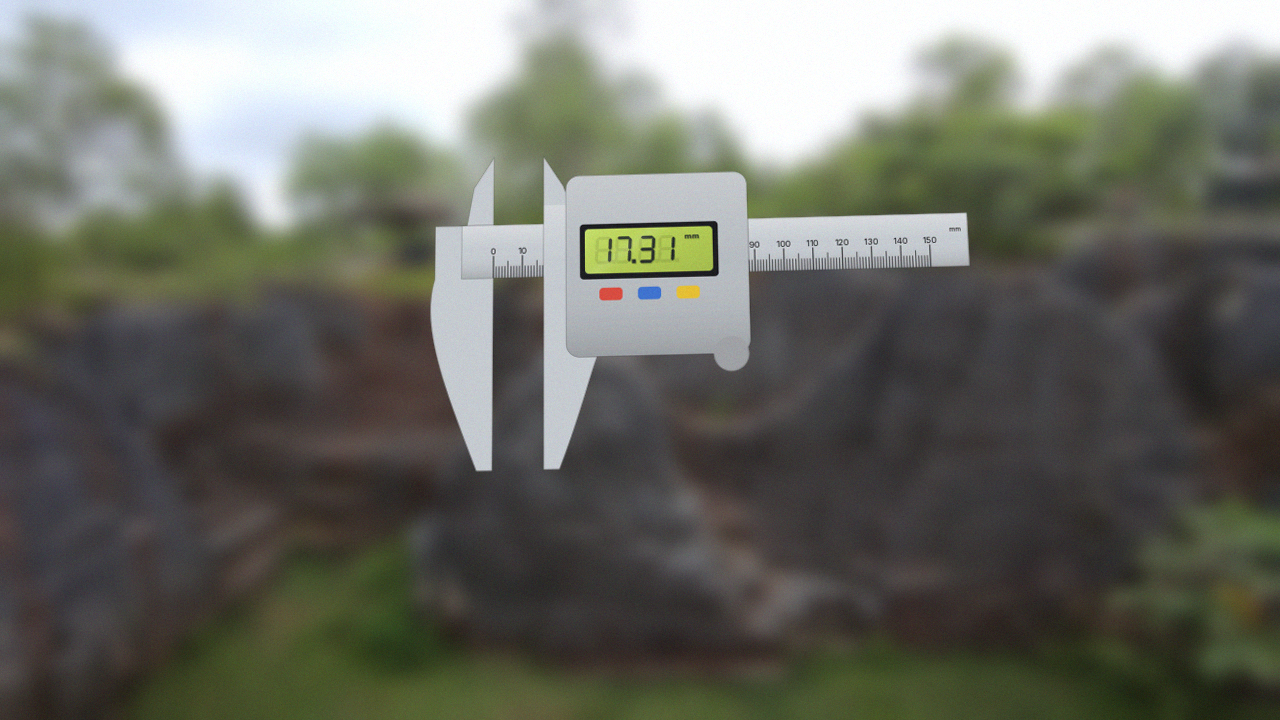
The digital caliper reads 17.31 mm
